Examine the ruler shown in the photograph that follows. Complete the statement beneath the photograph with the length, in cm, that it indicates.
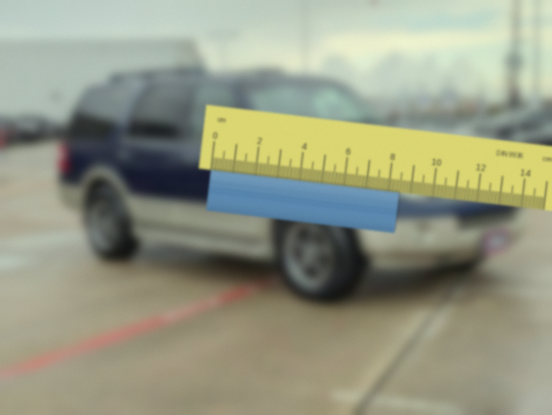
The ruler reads 8.5 cm
